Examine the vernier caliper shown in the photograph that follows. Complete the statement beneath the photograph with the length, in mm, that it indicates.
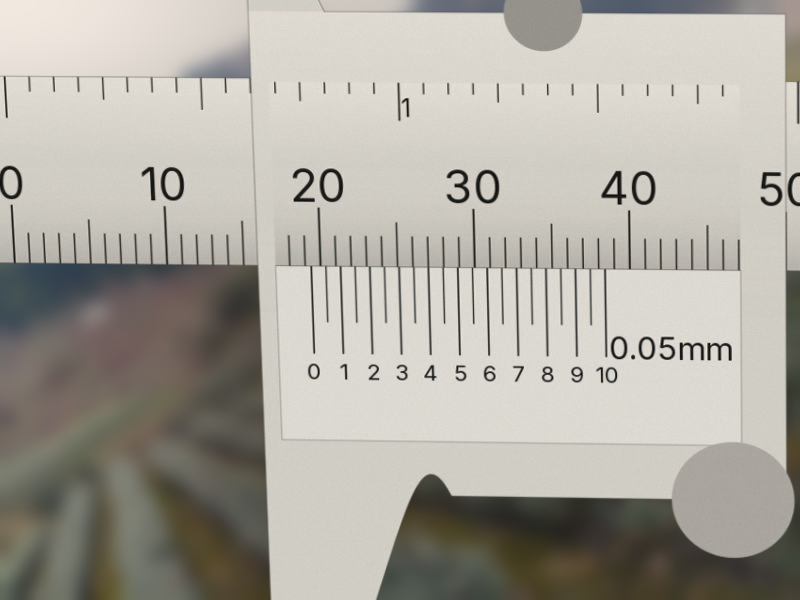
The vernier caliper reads 19.4 mm
